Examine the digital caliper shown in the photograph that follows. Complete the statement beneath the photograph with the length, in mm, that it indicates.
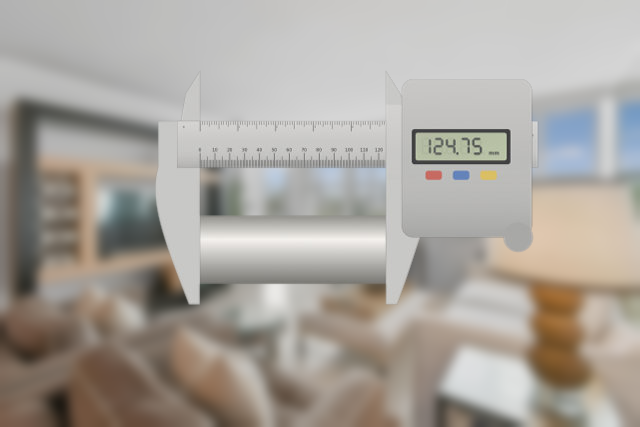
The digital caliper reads 124.75 mm
